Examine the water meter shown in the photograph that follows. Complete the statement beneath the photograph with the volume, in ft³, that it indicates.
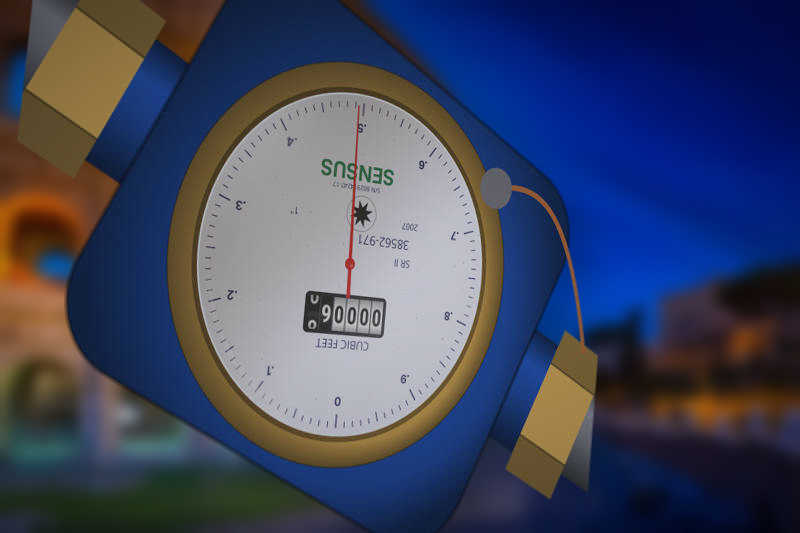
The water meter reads 68.49 ft³
